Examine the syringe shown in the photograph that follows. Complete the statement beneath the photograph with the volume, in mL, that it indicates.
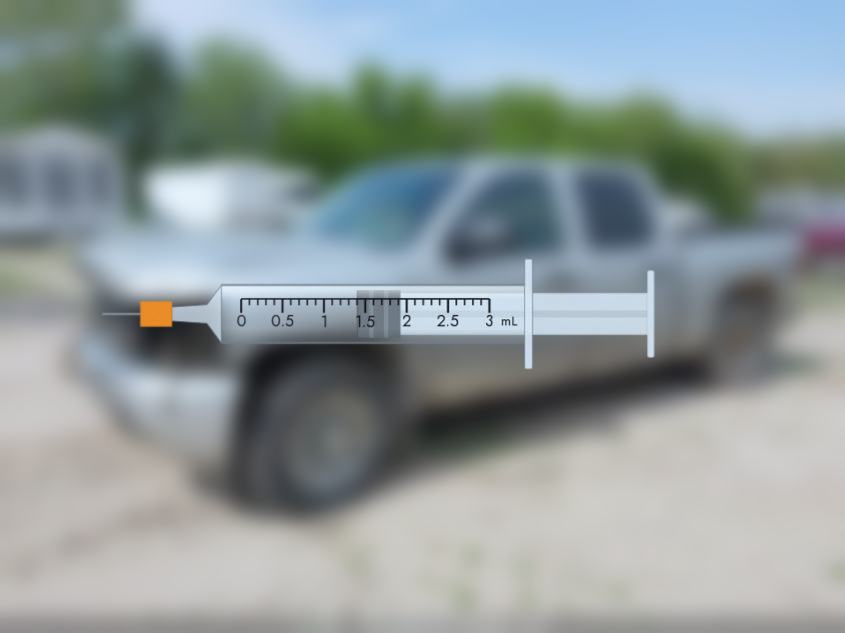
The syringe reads 1.4 mL
